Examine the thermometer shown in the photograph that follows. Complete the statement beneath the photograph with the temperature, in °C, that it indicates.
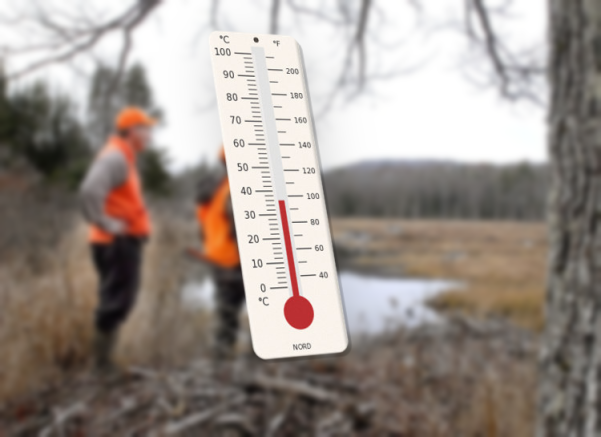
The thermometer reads 36 °C
